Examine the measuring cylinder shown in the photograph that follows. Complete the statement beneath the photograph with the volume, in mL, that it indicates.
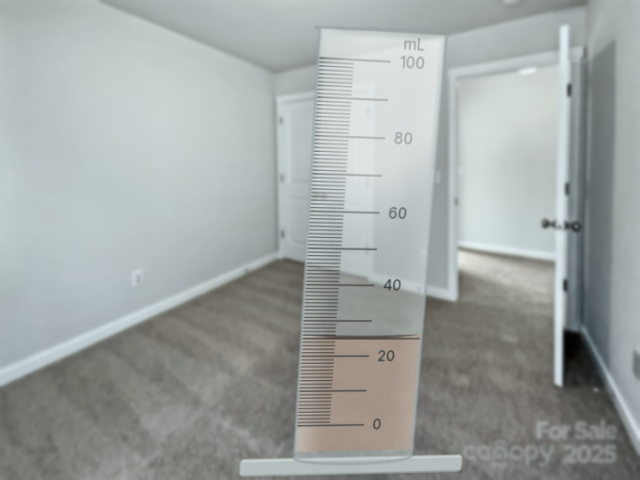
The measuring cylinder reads 25 mL
